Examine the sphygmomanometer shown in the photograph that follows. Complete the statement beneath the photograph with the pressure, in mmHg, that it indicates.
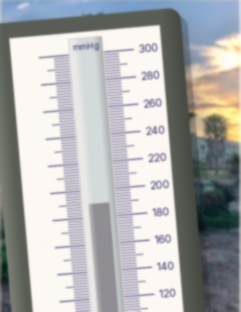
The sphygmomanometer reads 190 mmHg
